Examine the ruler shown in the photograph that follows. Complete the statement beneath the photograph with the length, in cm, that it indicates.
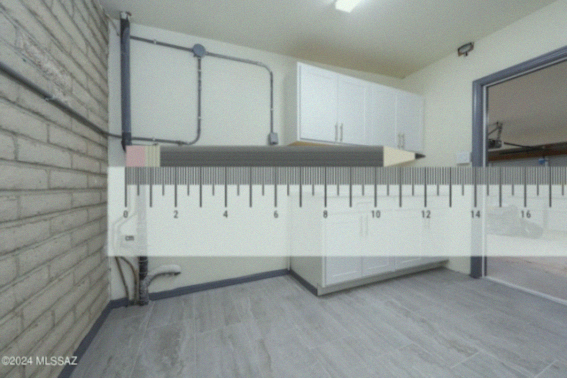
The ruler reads 12 cm
